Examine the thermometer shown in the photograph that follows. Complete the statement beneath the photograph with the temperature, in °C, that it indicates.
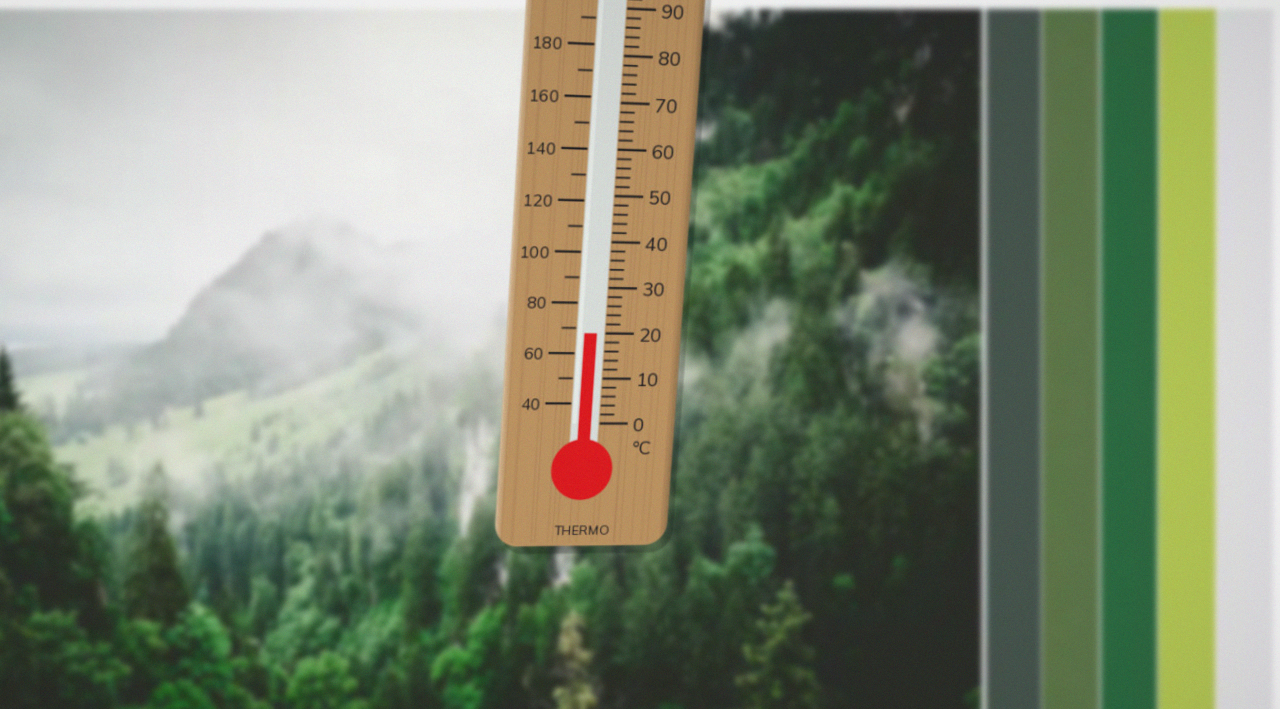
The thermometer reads 20 °C
